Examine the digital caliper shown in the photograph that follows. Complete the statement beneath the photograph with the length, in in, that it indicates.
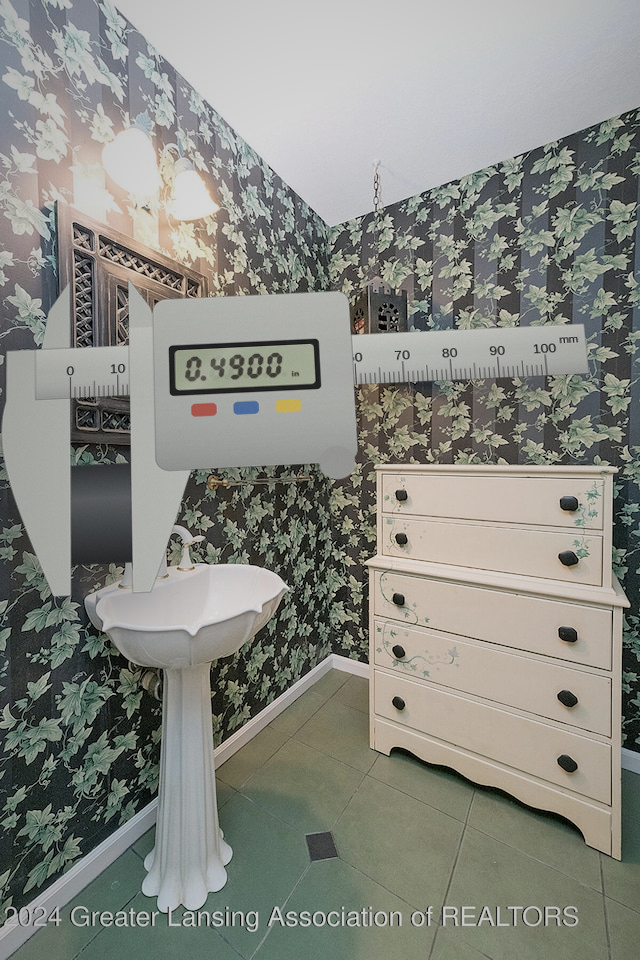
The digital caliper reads 0.4900 in
